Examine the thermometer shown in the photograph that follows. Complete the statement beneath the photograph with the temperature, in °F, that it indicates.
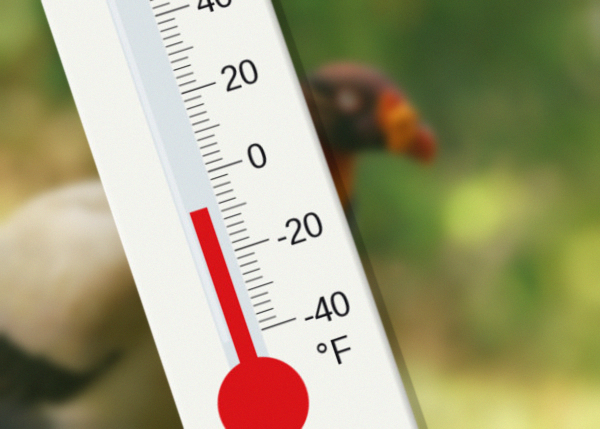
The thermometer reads -8 °F
